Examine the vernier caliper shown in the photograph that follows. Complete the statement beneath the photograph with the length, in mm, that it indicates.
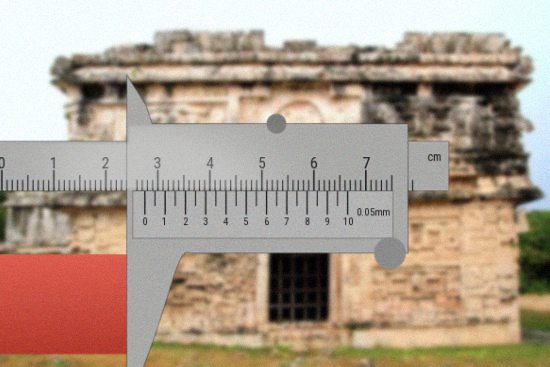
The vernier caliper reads 27.5 mm
